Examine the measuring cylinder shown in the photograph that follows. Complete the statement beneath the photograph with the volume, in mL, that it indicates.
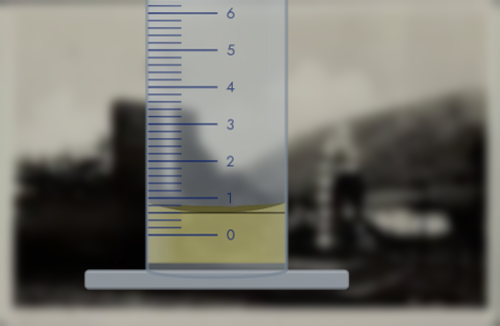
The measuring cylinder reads 0.6 mL
